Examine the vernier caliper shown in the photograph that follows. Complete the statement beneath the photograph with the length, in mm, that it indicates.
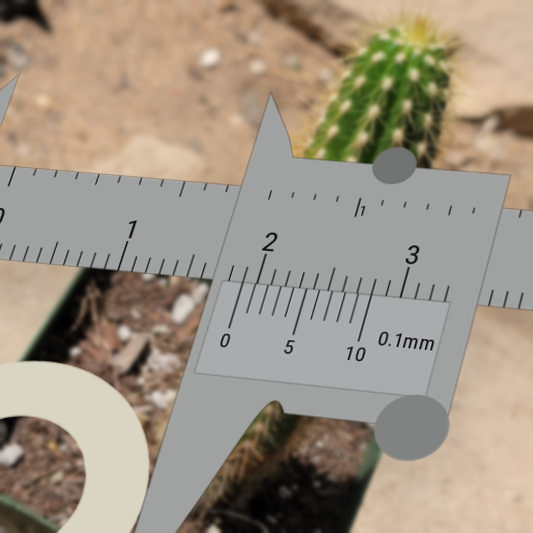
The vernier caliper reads 19.0 mm
